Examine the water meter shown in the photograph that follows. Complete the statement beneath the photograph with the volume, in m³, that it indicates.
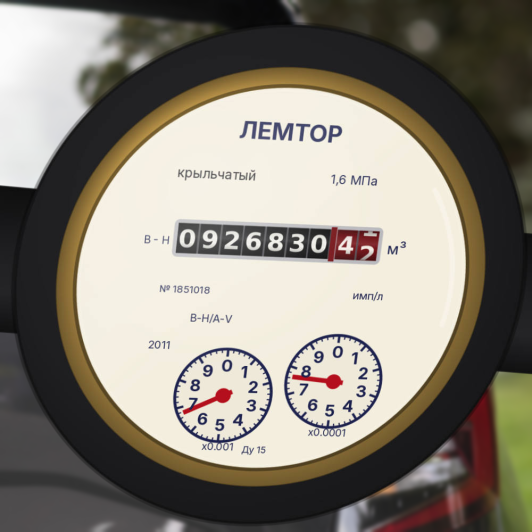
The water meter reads 926830.4167 m³
